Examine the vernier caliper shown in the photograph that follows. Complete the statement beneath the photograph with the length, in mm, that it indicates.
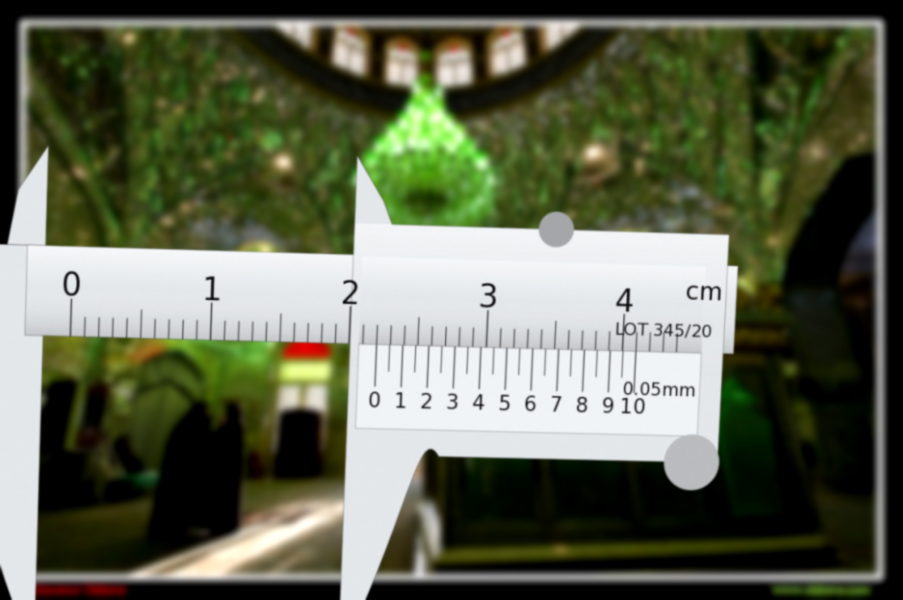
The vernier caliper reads 22.0 mm
